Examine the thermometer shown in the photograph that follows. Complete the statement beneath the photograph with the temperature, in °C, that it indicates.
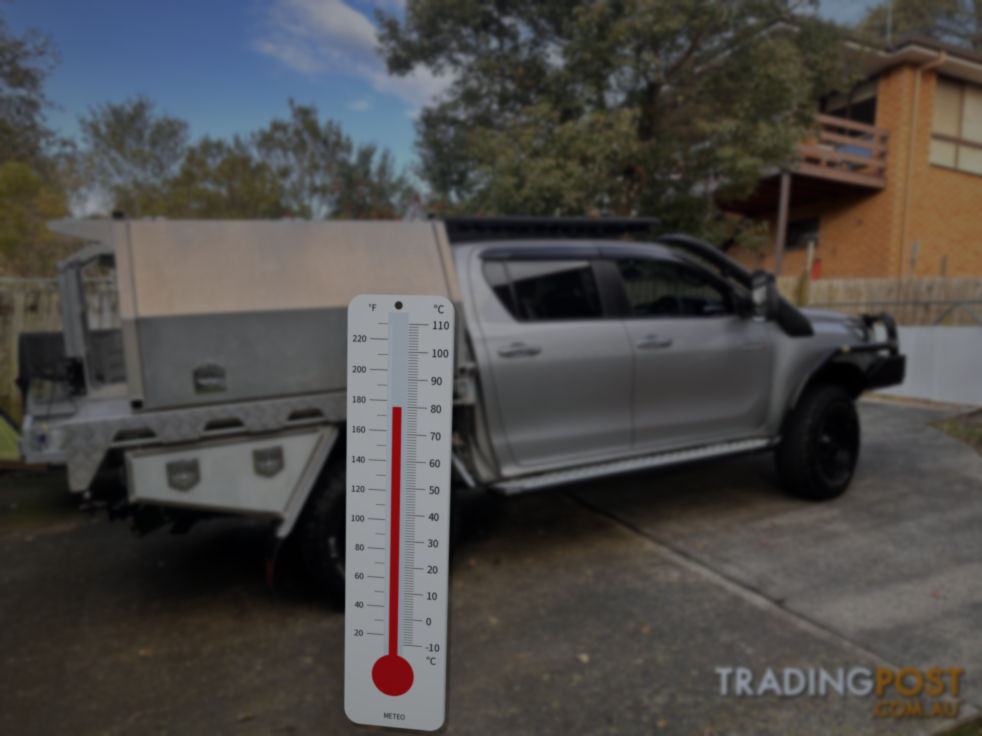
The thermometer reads 80 °C
